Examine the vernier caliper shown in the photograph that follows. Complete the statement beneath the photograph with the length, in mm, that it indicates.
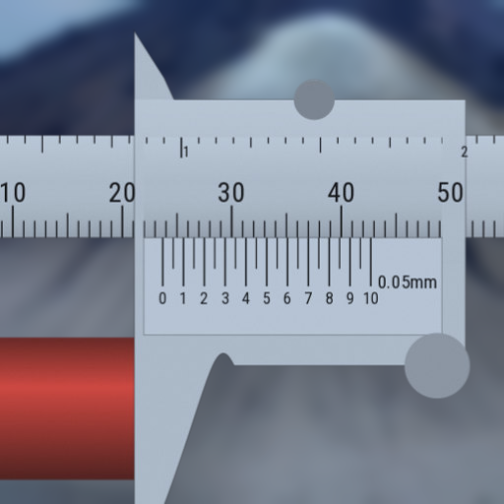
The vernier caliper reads 23.7 mm
